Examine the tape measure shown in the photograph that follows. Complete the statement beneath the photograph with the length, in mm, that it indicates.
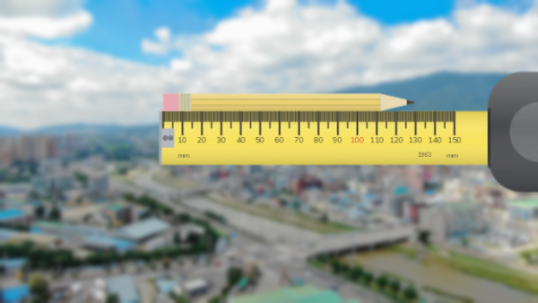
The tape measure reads 130 mm
